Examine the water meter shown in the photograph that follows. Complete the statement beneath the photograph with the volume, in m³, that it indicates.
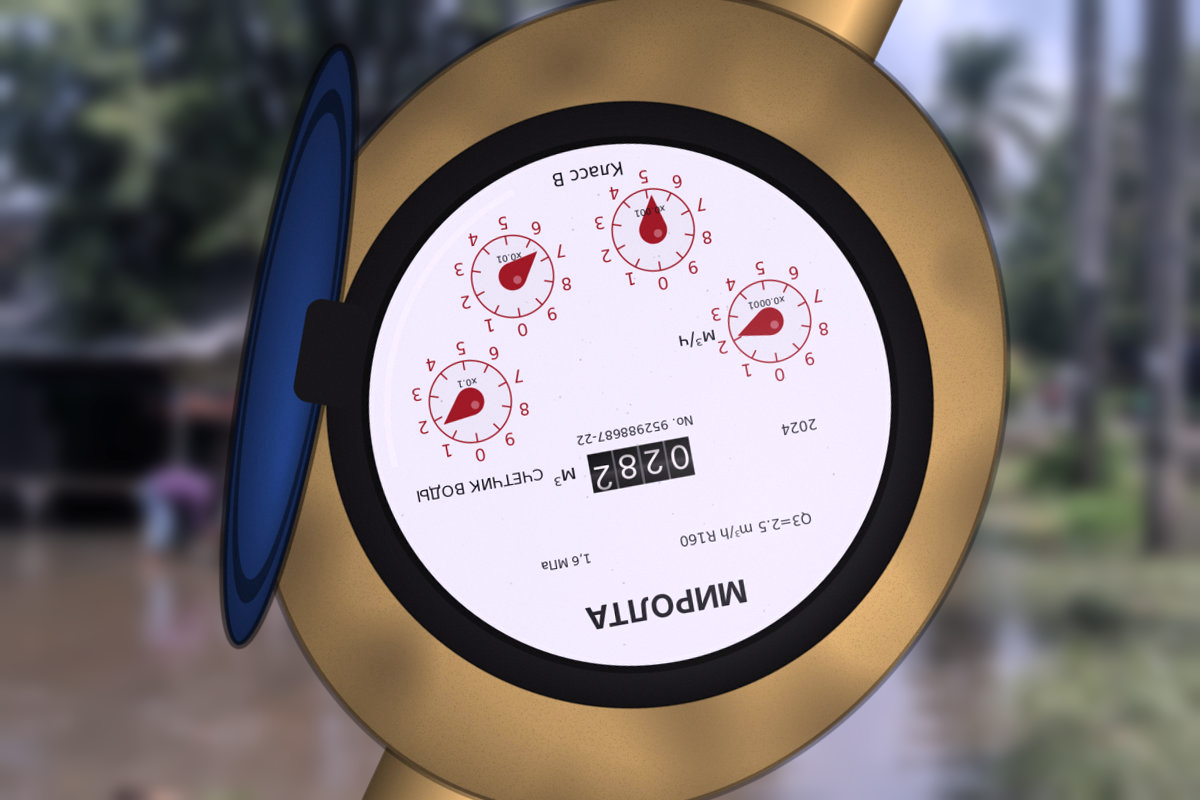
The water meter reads 282.1652 m³
